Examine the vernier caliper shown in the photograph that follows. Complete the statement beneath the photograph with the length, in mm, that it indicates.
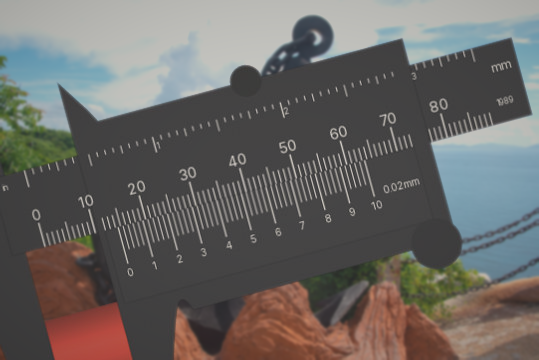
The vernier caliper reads 14.5 mm
